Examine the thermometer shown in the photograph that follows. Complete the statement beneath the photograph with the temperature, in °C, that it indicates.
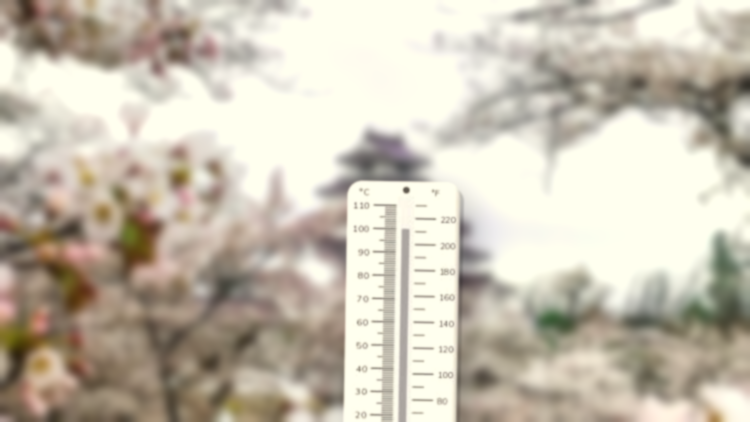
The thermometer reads 100 °C
